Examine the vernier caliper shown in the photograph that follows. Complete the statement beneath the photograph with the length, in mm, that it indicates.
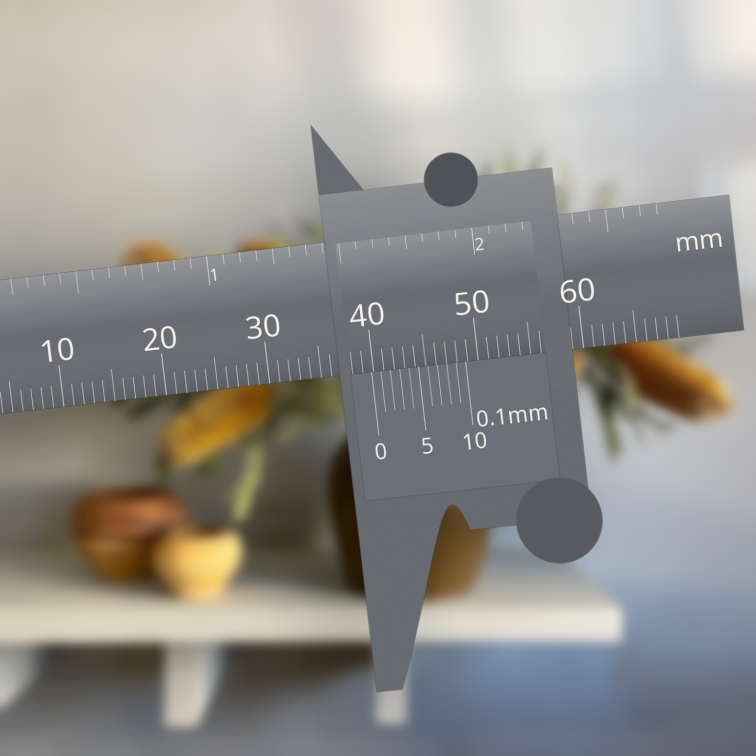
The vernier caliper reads 39.8 mm
